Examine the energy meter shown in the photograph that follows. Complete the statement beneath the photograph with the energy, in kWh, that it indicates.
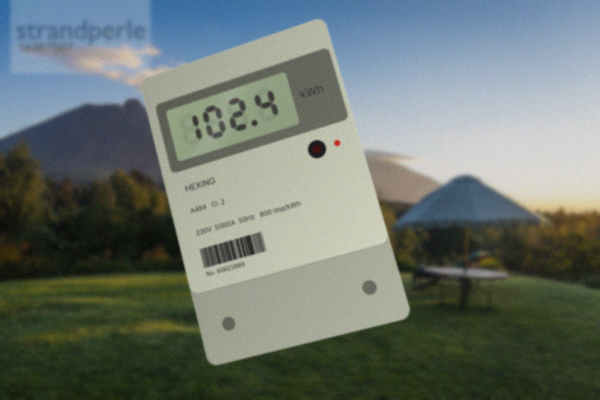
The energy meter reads 102.4 kWh
